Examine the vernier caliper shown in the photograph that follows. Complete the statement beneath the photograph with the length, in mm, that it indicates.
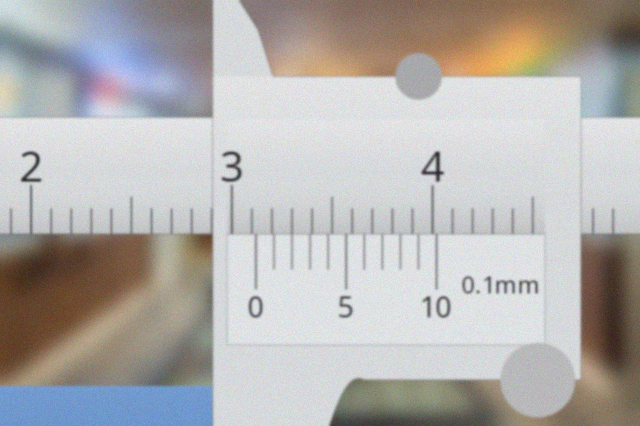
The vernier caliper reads 31.2 mm
